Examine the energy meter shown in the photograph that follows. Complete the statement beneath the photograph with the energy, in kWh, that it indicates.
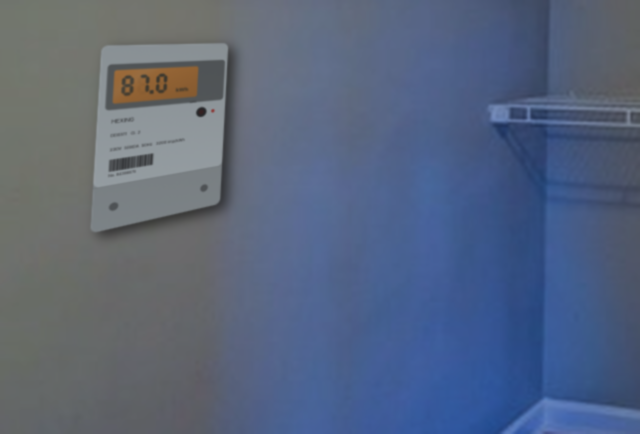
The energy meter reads 87.0 kWh
